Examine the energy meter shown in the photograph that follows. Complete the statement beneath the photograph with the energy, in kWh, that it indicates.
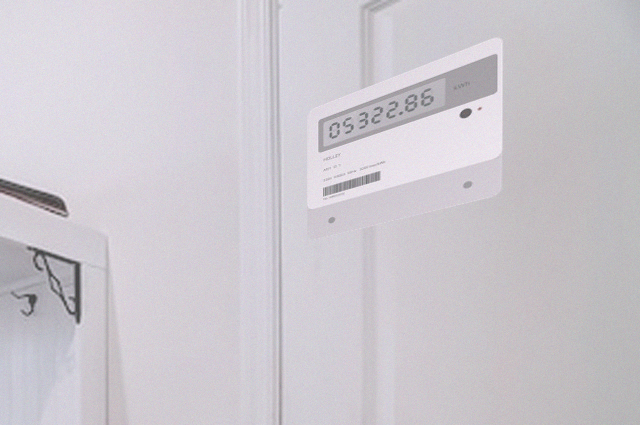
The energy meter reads 5322.86 kWh
